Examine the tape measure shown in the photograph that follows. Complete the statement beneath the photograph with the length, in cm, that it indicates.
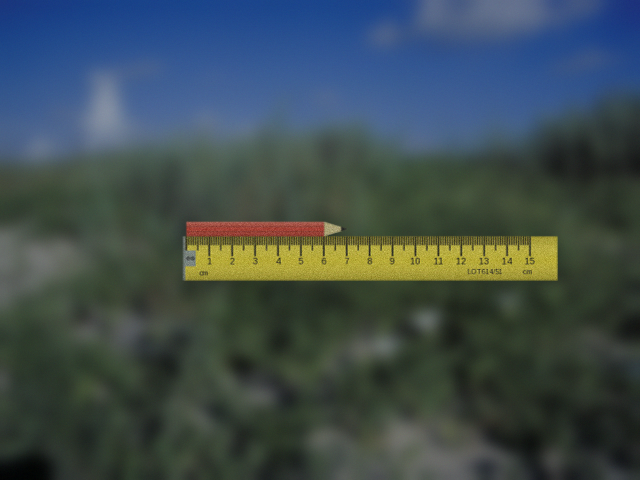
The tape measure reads 7 cm
